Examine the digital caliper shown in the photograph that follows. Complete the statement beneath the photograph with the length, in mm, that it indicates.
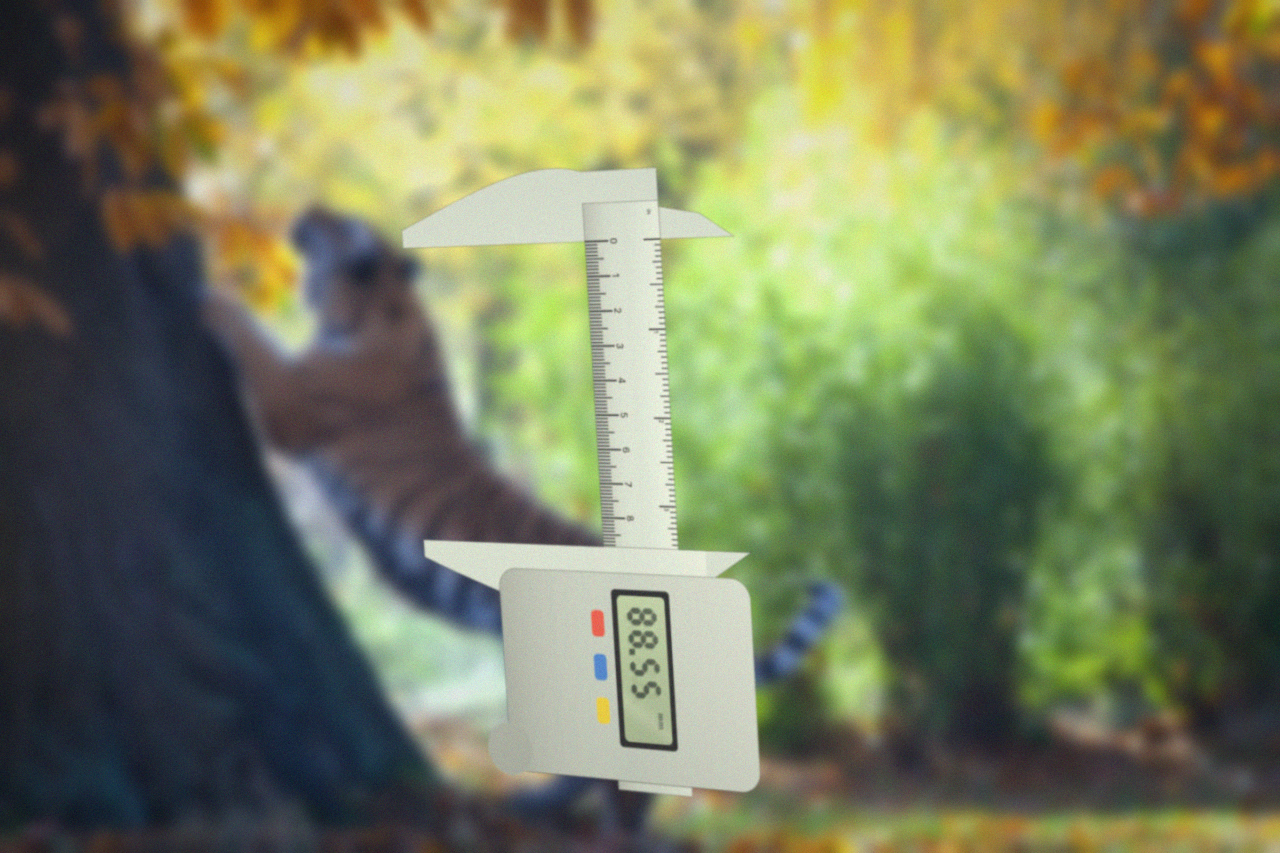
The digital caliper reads 88.55 mm
